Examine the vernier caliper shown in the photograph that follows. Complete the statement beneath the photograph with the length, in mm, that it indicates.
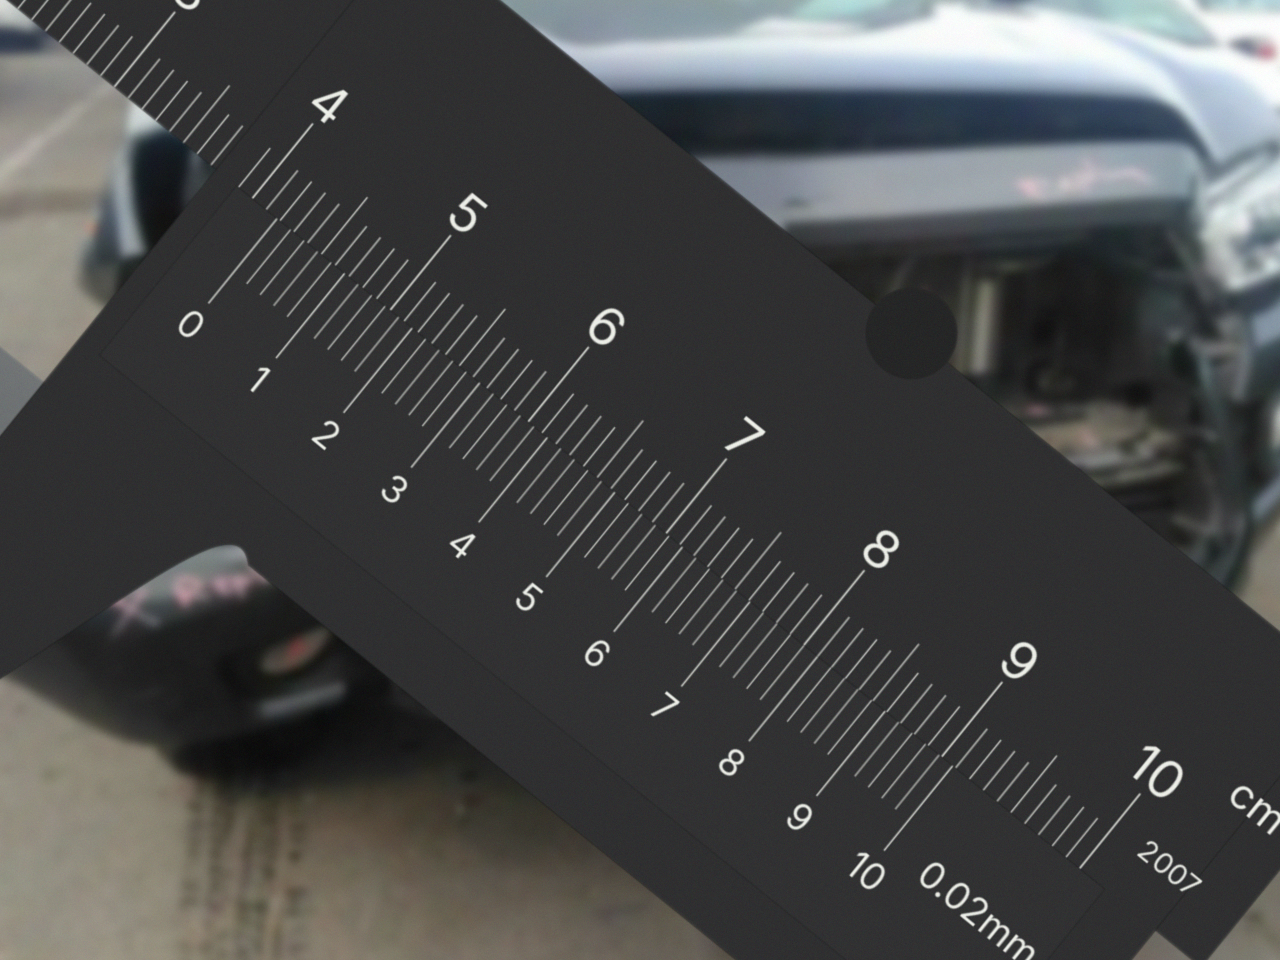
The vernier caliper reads 41.8 mm
